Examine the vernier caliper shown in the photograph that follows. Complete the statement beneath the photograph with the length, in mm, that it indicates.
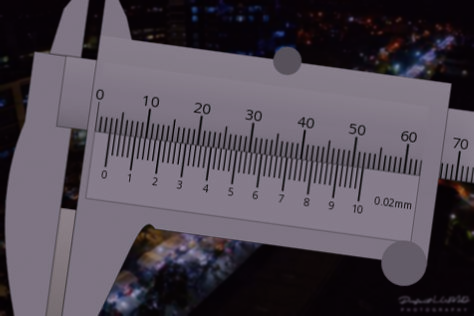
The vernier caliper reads 3.0 mm
